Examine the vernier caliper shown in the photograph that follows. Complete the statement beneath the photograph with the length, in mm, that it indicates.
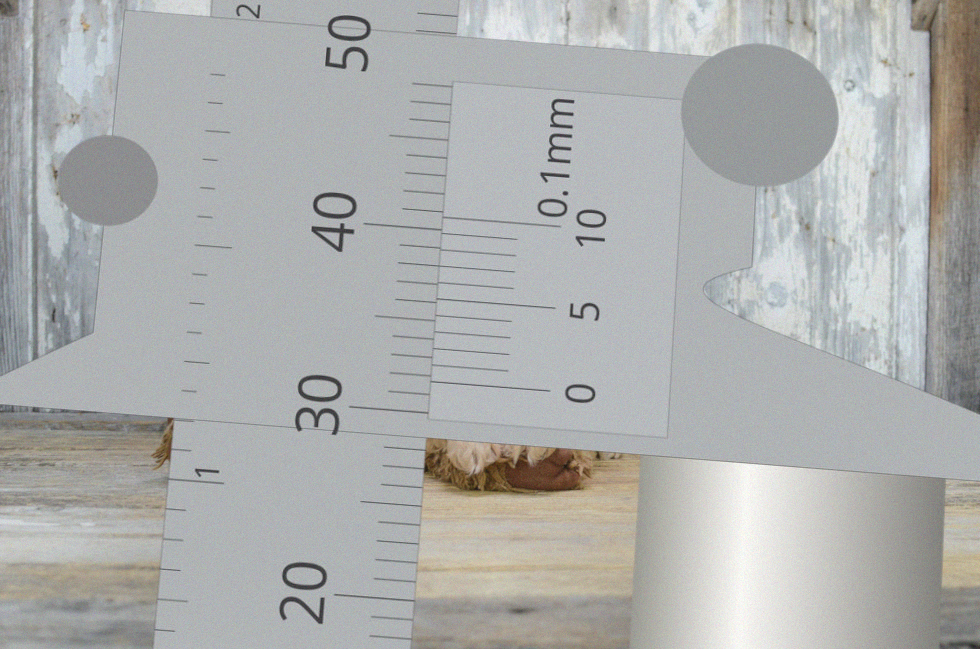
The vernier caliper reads 31.7 mm
